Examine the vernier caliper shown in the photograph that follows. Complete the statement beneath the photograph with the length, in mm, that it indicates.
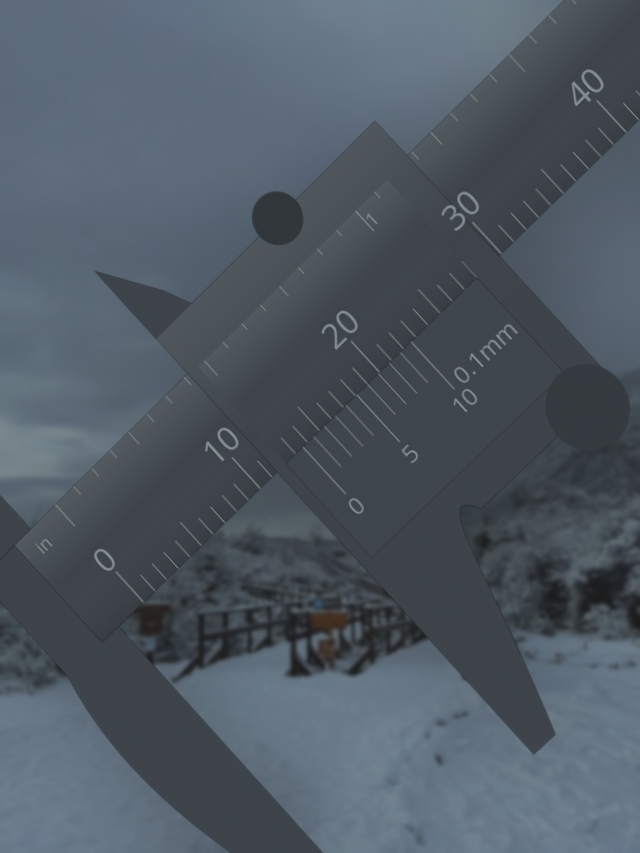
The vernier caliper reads 13.6 mm
